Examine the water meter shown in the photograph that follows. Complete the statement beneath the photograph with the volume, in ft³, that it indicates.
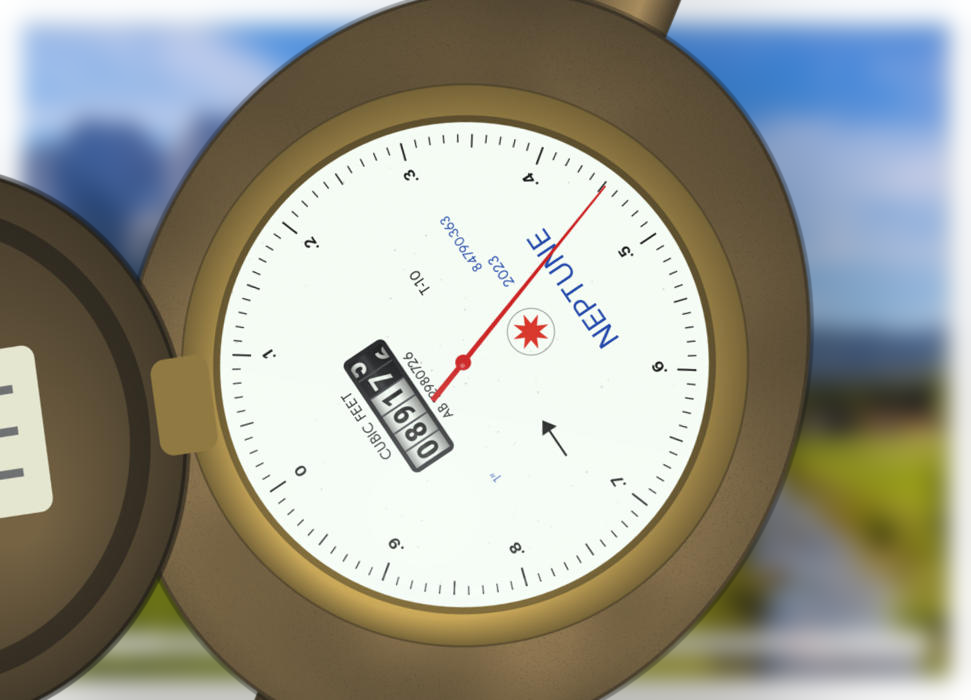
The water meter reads 89175.45 ft³
